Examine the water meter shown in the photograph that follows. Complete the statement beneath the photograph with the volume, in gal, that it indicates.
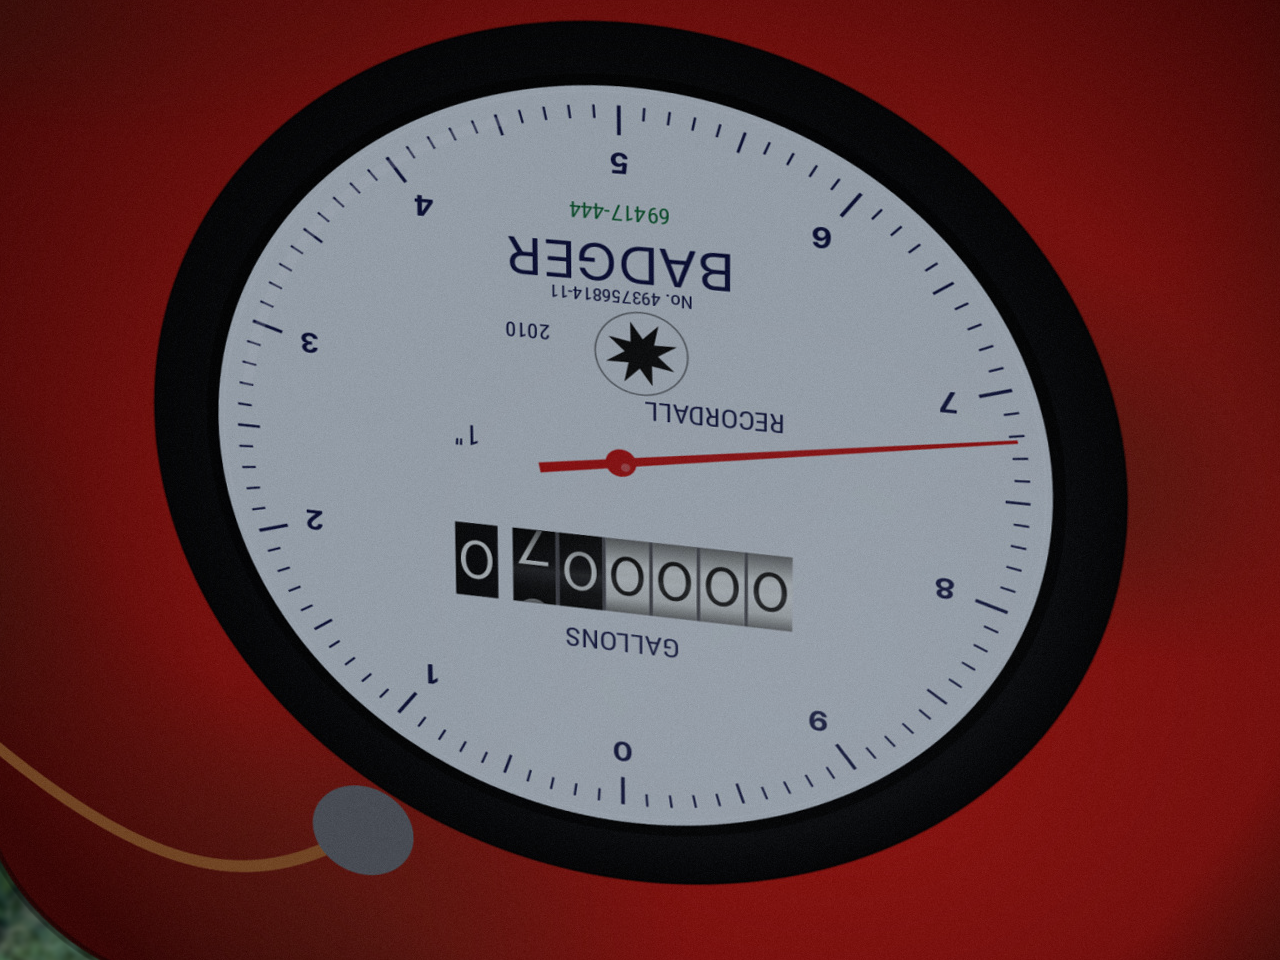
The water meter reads 67.2 gal
